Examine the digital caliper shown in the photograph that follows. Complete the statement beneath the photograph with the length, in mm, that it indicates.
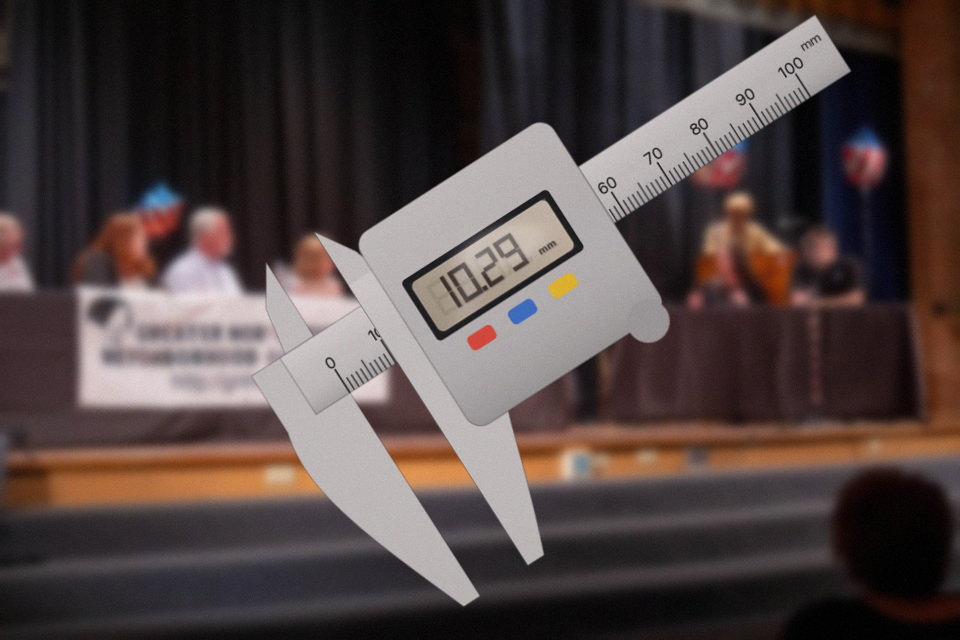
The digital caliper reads 10.29 mm
